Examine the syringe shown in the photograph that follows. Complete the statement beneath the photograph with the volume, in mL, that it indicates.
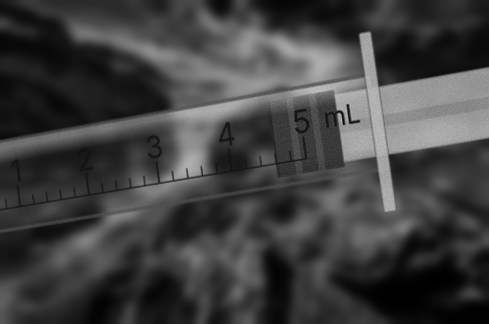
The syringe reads 4.6 mL
